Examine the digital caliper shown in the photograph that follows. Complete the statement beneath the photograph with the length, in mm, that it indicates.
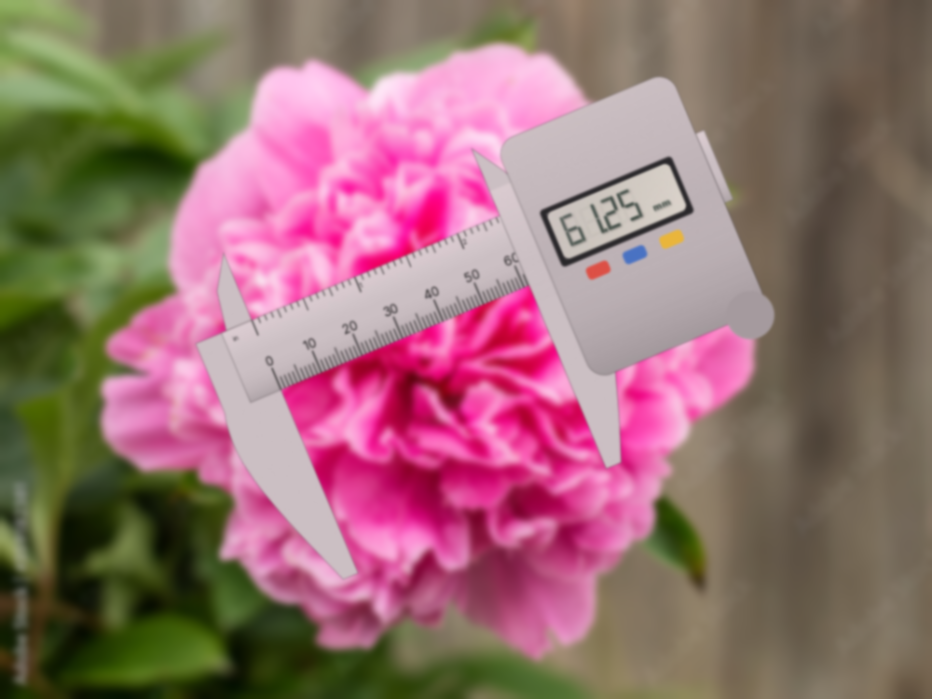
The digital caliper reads 61.25 mm
